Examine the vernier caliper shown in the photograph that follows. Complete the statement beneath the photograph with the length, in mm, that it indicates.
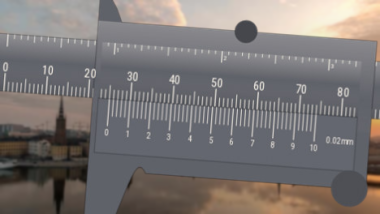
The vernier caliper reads 25.0 mm
